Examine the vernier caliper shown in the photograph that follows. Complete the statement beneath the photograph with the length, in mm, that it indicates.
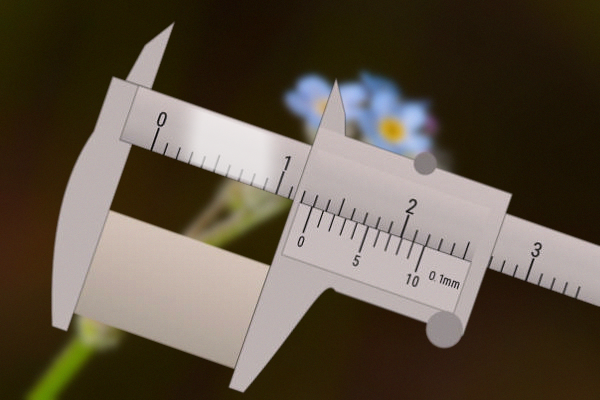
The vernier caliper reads 12.9 mm
